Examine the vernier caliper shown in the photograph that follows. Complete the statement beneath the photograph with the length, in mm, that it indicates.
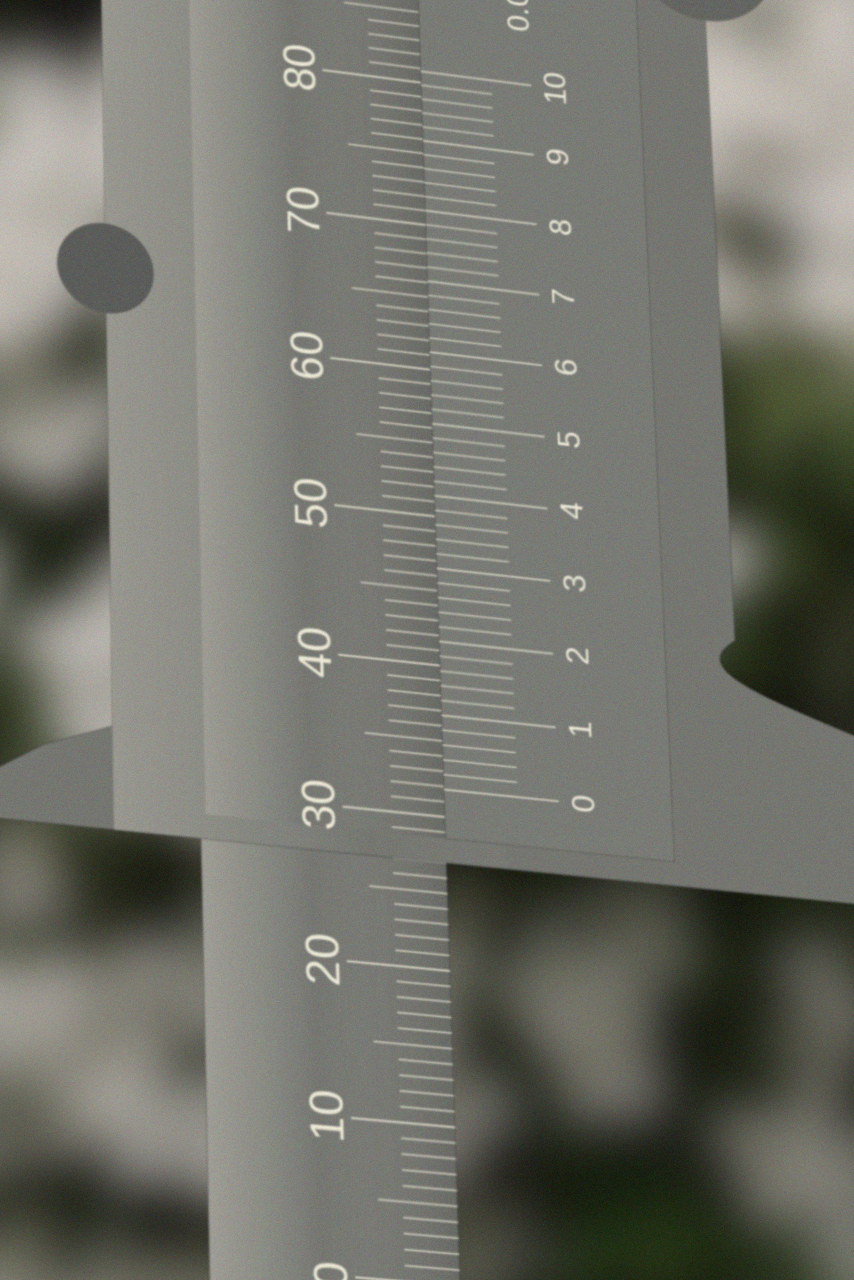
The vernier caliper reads 31.8 mm
